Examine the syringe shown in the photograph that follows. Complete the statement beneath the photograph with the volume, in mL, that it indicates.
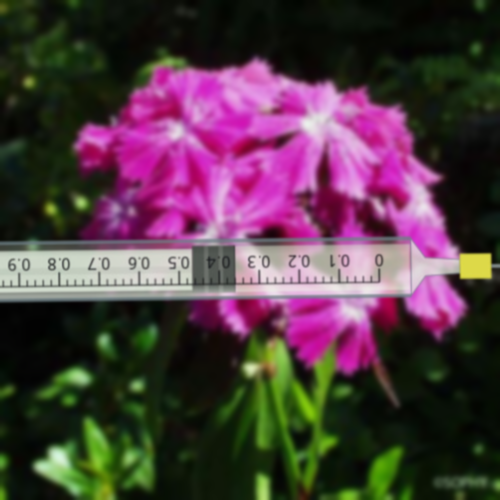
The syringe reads 0.36 mL
